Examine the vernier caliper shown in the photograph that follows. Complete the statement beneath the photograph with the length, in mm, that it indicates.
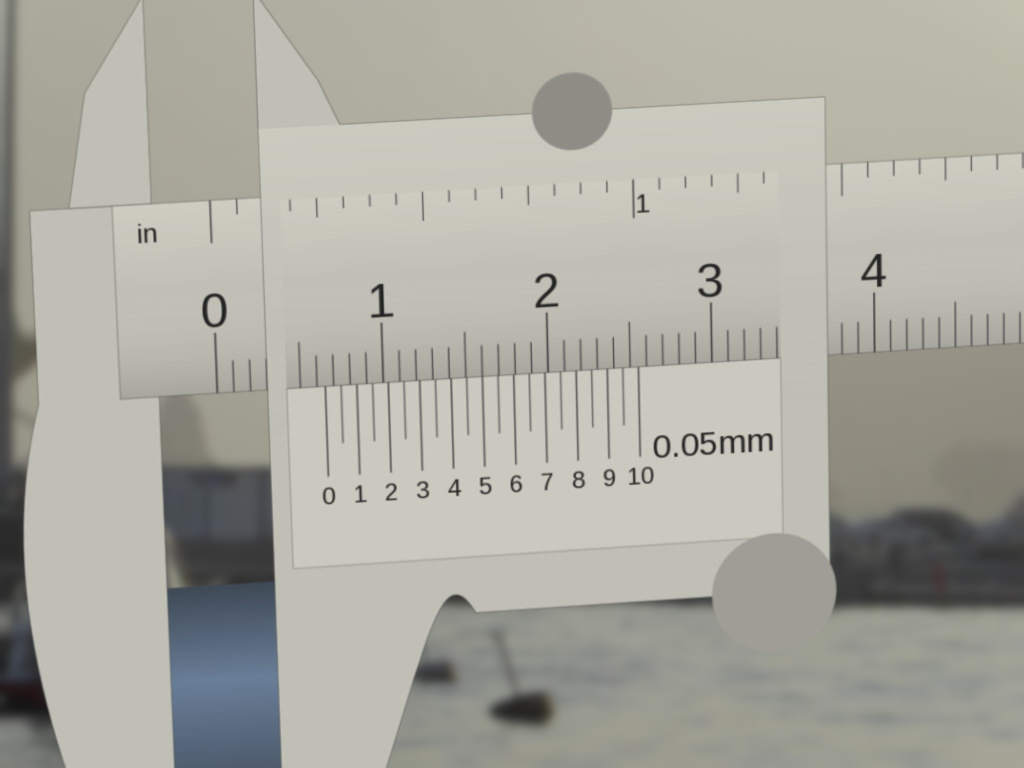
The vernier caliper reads 6.5 mm
